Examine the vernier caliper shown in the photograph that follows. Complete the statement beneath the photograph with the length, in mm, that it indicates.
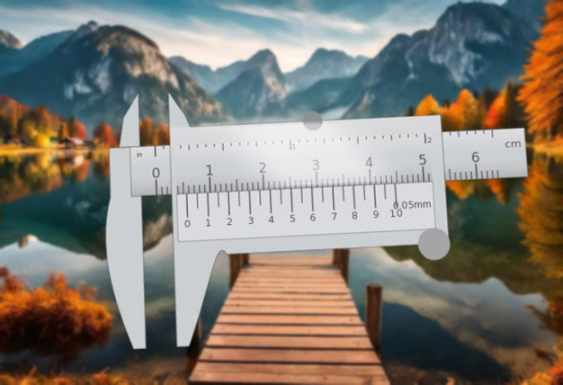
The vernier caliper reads 5.6 mm
